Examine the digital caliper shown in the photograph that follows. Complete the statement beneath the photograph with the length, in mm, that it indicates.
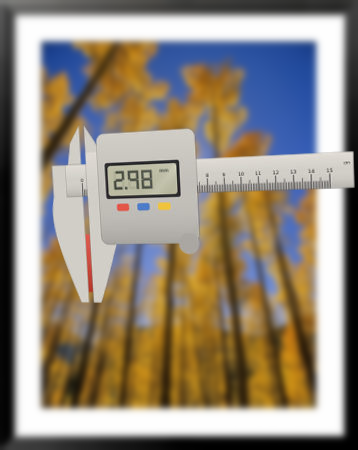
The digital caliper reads 2.98 mm
